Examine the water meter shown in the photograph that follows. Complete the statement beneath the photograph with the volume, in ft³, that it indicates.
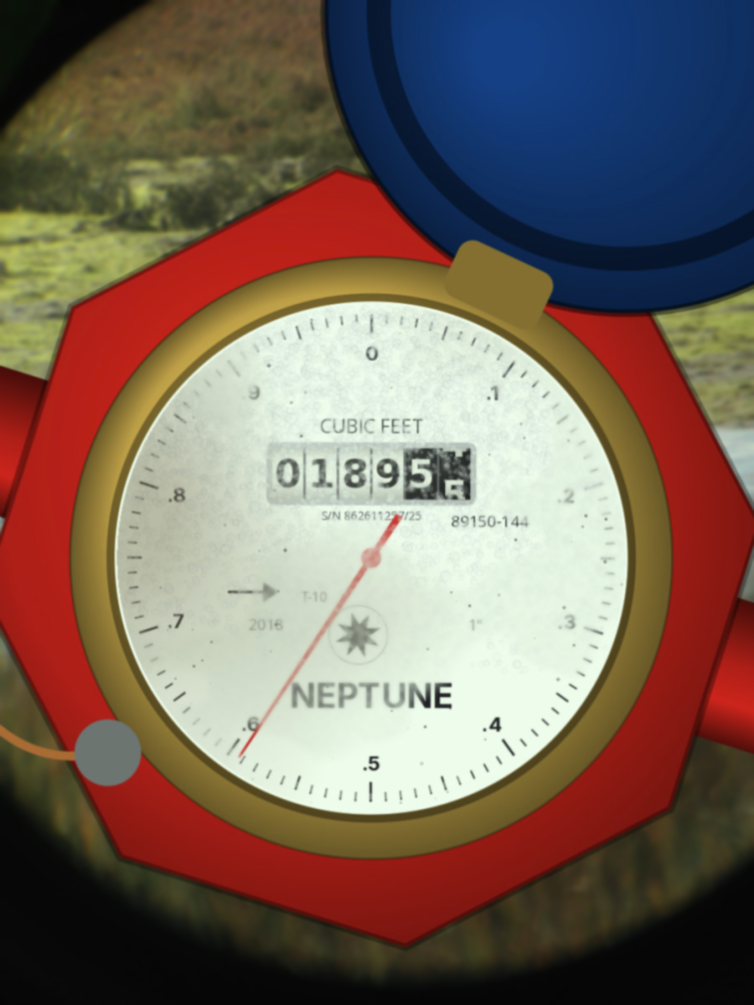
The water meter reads 18954.59 ft³
